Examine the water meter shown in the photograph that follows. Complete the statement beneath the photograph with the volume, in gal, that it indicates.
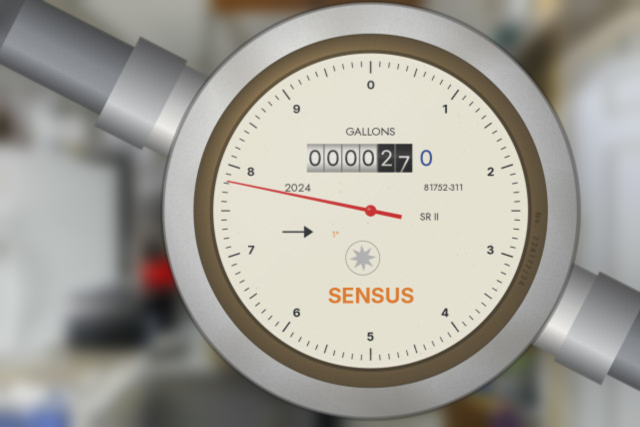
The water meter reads 267.8 gal
